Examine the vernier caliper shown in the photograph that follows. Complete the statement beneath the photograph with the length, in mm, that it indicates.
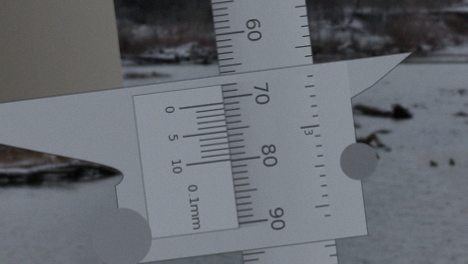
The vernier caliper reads 70.8 mm
